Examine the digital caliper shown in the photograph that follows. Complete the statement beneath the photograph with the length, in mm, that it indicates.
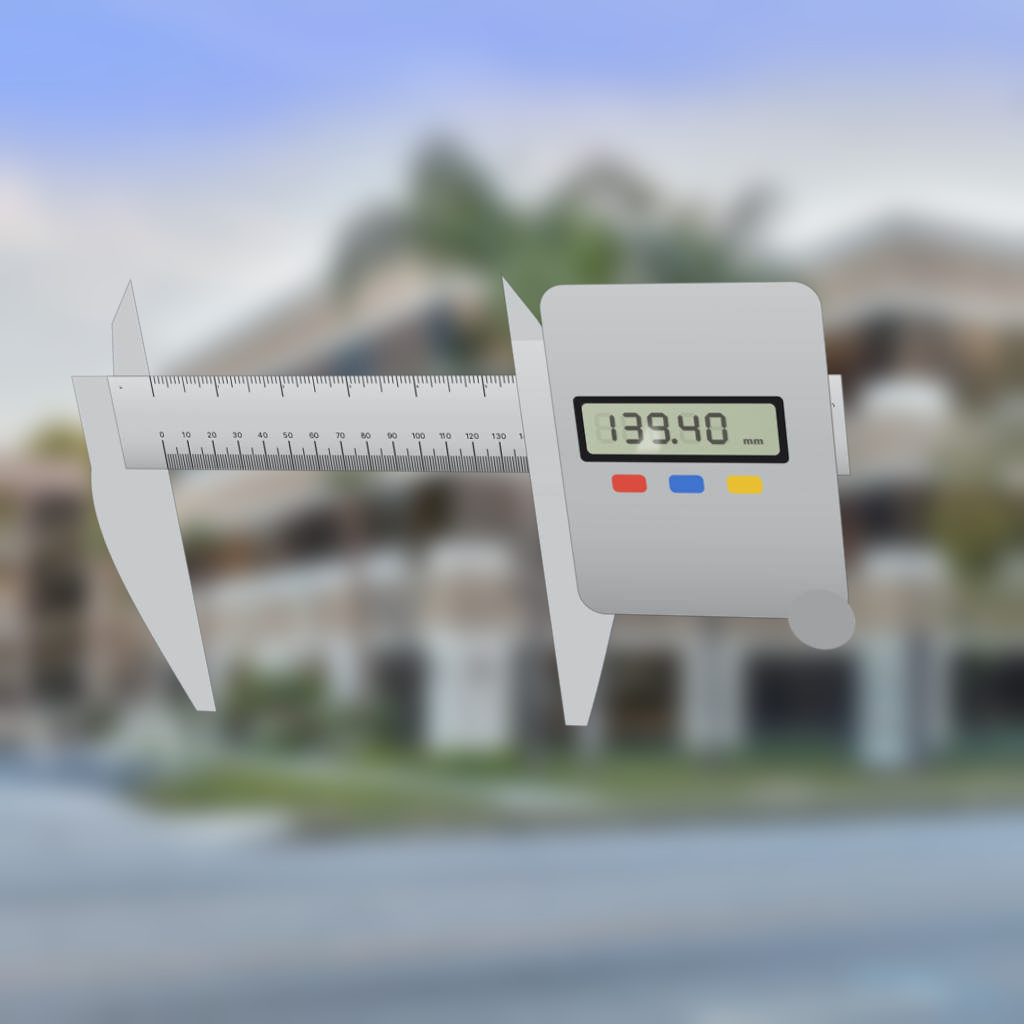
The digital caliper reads 139.40 mm
